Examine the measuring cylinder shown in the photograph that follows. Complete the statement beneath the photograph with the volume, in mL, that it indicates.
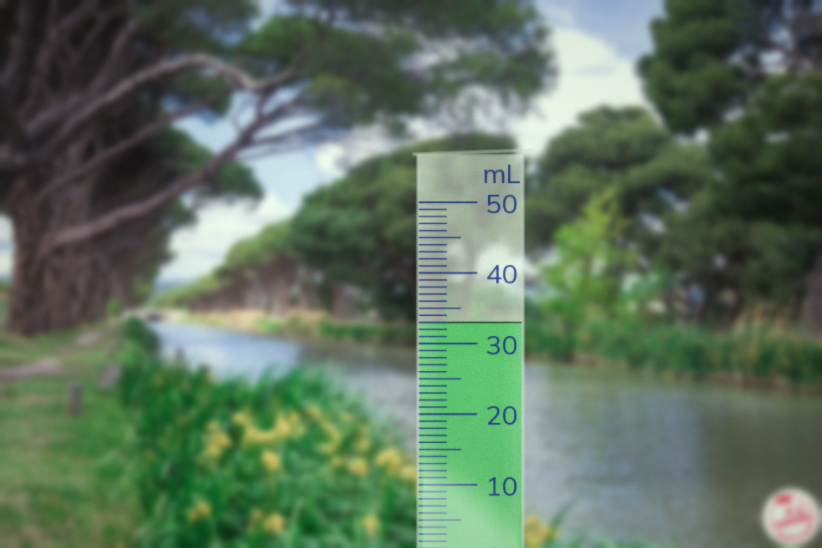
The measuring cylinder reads 33 mL
